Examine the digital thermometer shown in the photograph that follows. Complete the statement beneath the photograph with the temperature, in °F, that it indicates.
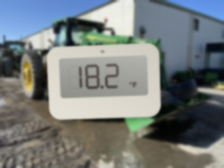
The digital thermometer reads 18.2 °F
